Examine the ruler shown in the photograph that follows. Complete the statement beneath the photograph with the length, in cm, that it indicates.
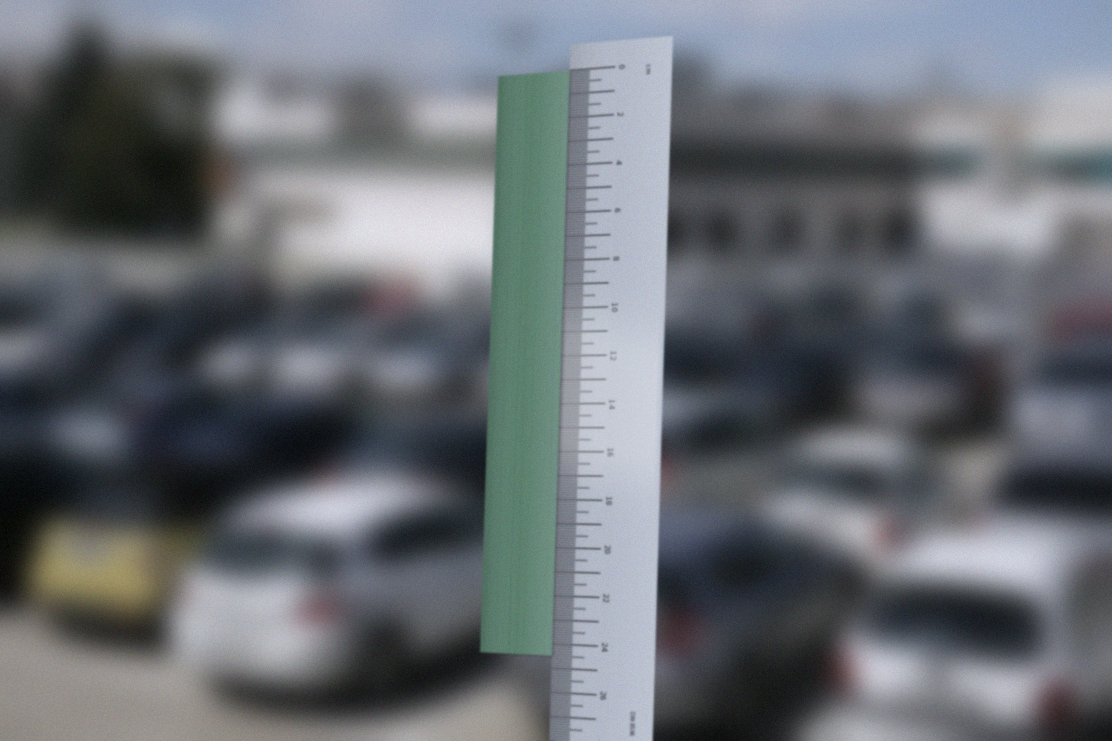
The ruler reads 24.5 cm
